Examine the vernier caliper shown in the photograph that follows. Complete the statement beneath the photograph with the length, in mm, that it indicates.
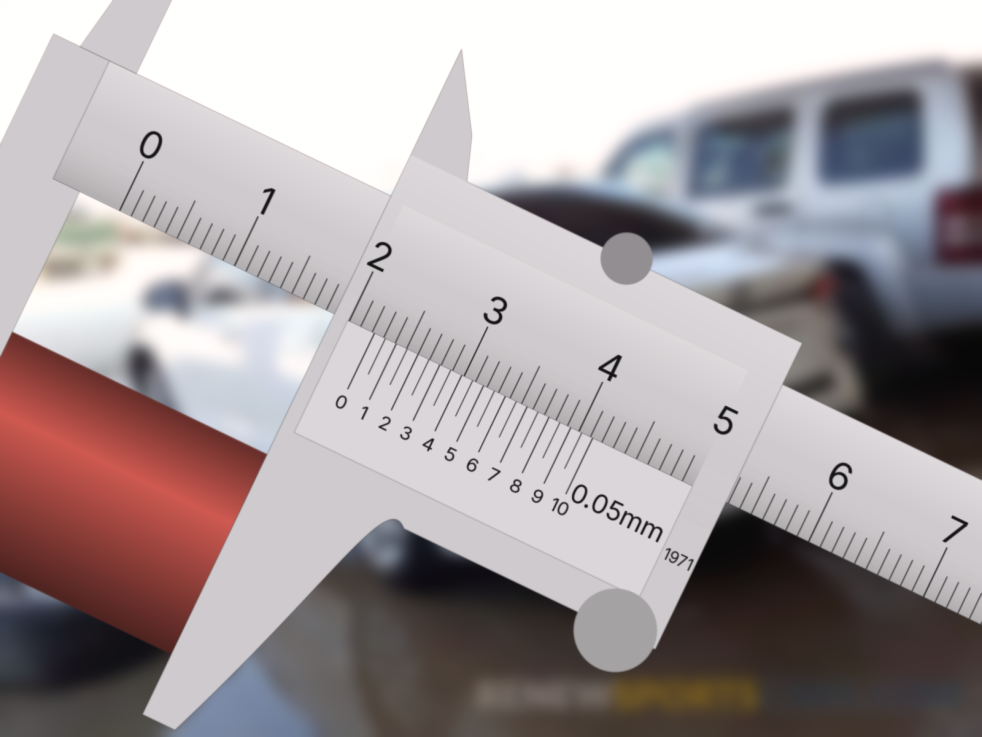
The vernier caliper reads 22.2 mm
